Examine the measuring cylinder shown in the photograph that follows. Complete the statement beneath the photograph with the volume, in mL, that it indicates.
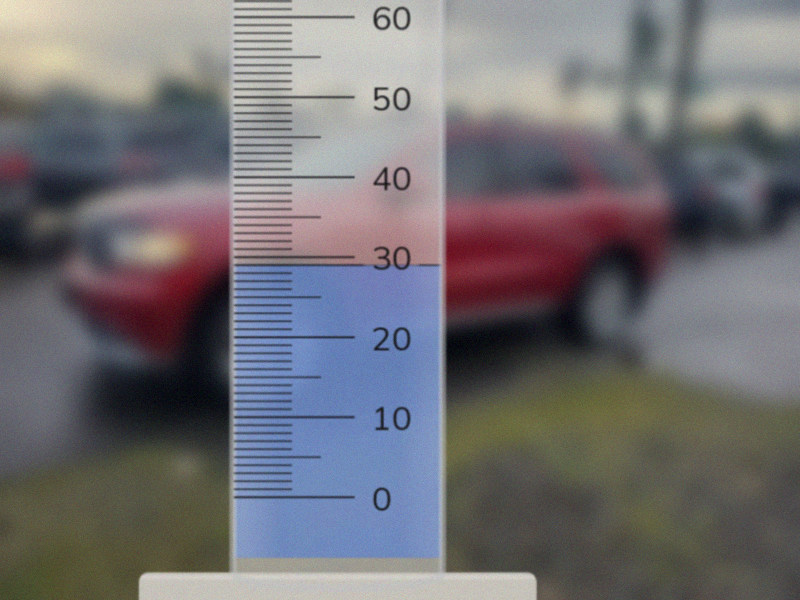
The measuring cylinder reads 29 mL
